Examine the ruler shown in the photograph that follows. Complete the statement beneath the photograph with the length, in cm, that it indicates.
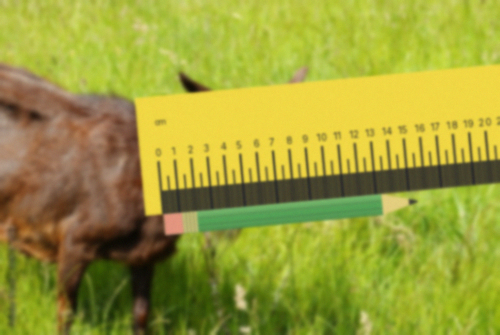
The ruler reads 15.5 cm
